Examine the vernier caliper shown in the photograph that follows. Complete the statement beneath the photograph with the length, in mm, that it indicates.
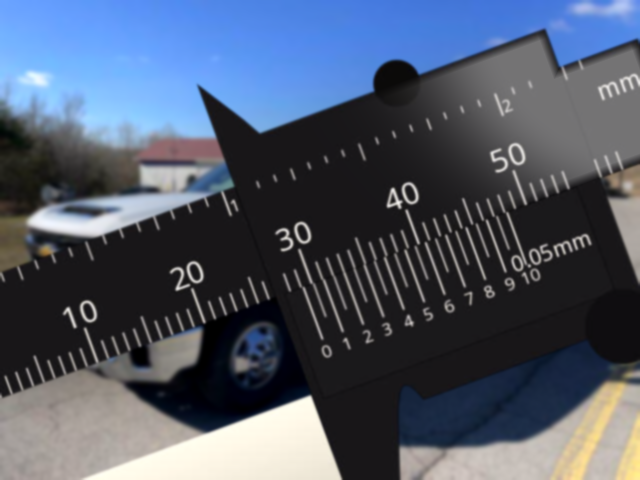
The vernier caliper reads 29.2 mm
